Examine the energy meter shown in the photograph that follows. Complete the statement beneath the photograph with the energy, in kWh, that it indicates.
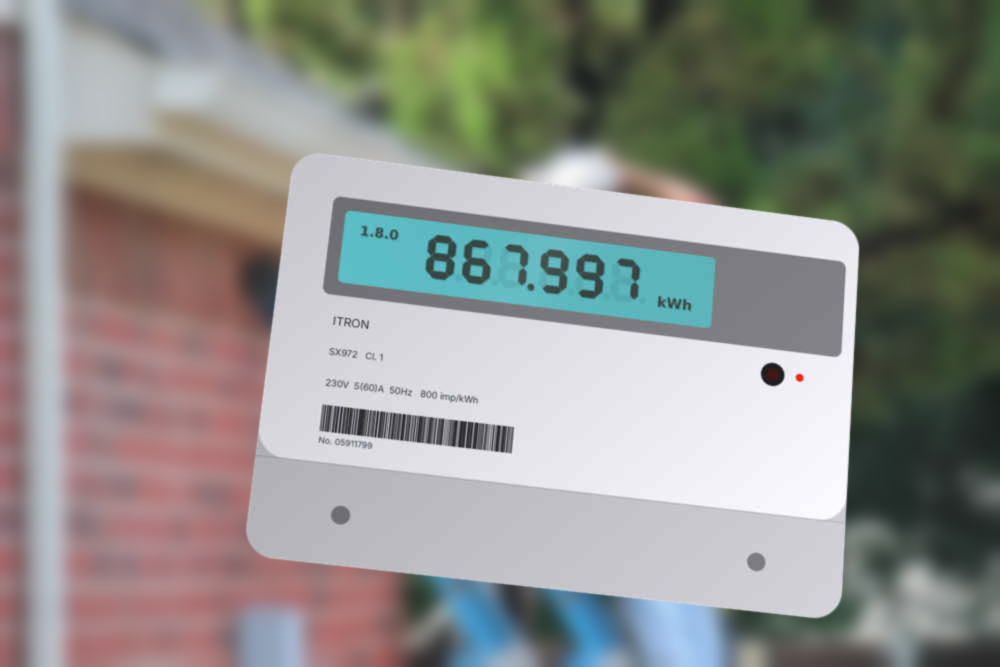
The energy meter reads 867.997 kWh
